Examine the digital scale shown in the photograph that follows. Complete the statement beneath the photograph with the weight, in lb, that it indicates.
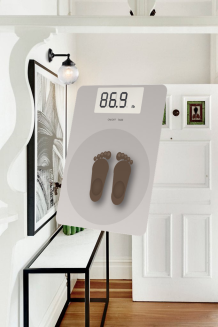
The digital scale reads 86.9 lb
